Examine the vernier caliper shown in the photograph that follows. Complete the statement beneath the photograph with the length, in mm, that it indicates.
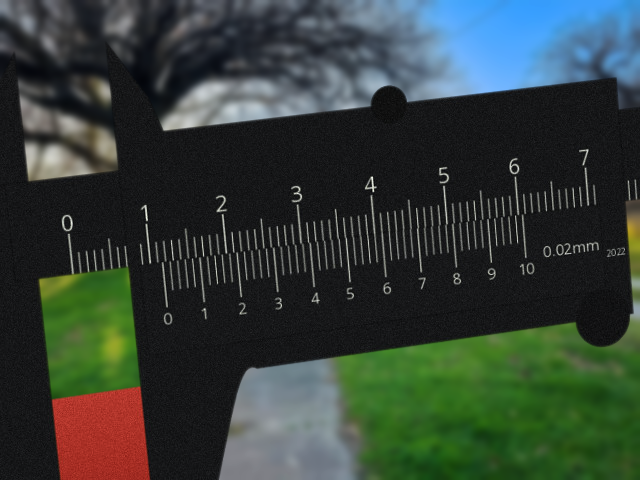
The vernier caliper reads 11.6 mm
